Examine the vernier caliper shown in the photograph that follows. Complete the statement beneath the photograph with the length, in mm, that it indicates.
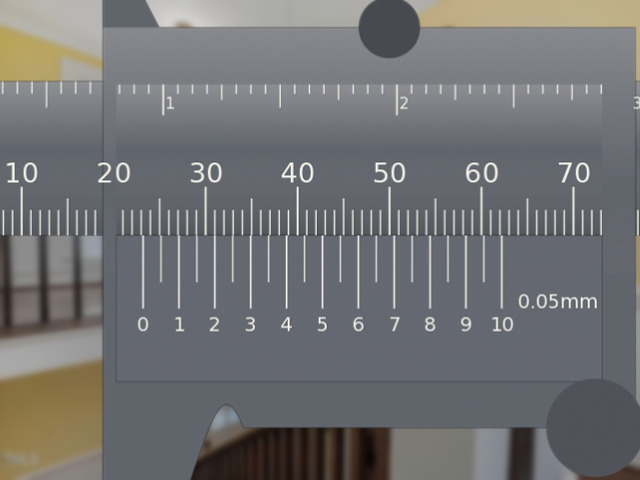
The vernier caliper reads 23.2 mm
